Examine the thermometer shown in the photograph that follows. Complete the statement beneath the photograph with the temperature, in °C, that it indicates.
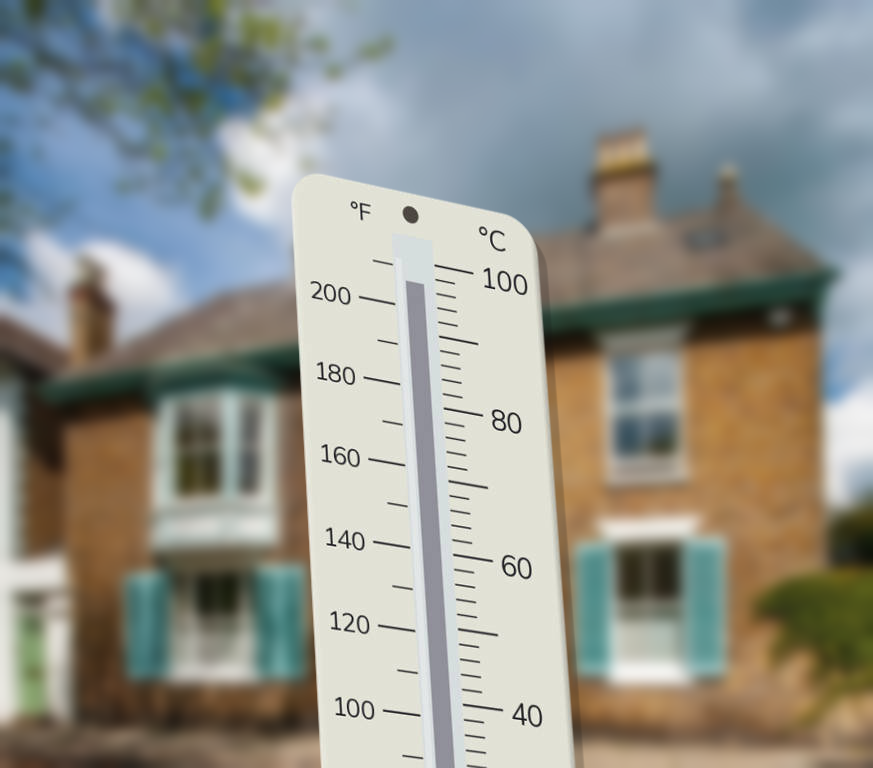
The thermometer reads 97 °C
